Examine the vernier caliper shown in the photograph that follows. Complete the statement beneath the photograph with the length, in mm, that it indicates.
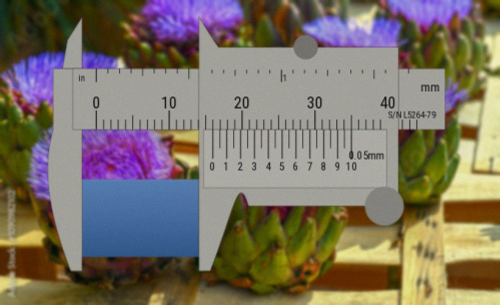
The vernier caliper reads 16.0 mm
